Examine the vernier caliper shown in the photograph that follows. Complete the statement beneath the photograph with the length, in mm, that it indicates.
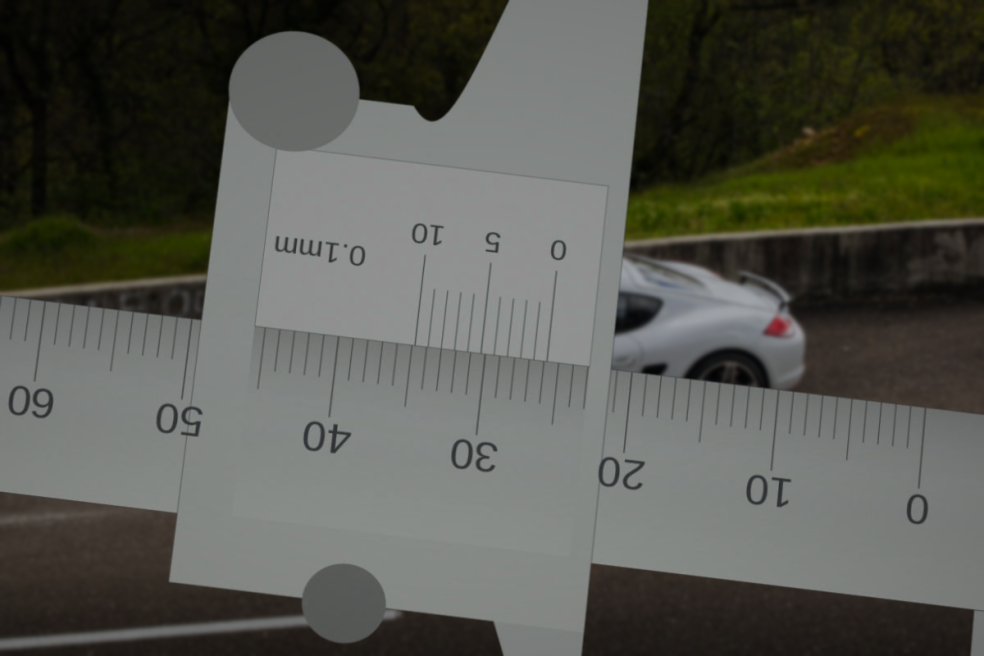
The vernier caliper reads 25.8 mm
